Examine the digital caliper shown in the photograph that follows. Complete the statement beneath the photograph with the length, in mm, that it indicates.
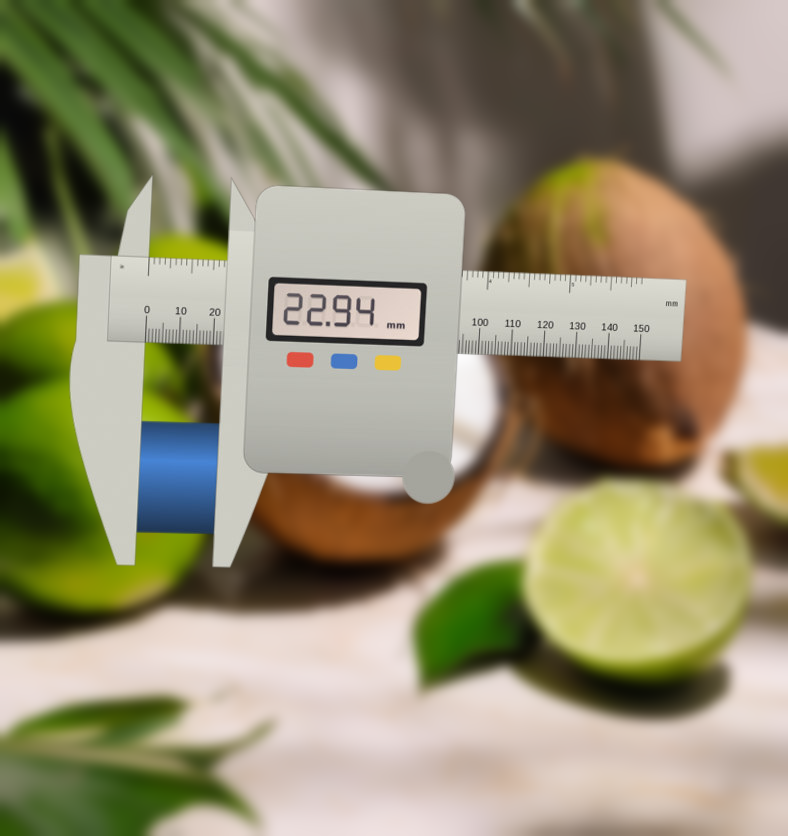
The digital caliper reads 22.94 mm
